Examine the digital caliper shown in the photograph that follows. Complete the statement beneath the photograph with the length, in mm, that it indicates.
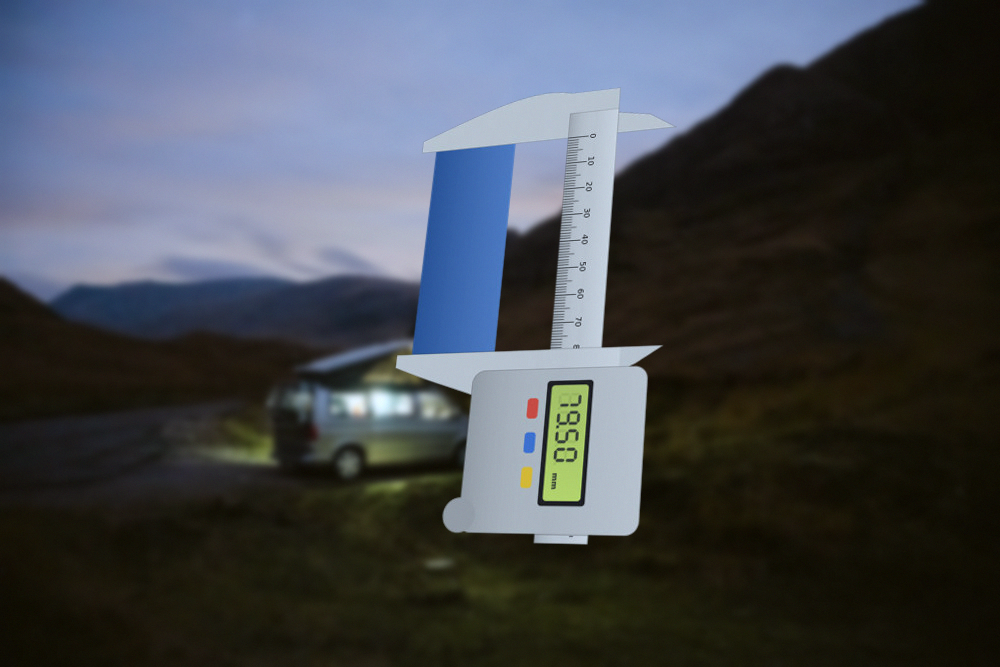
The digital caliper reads 79.50 mm
